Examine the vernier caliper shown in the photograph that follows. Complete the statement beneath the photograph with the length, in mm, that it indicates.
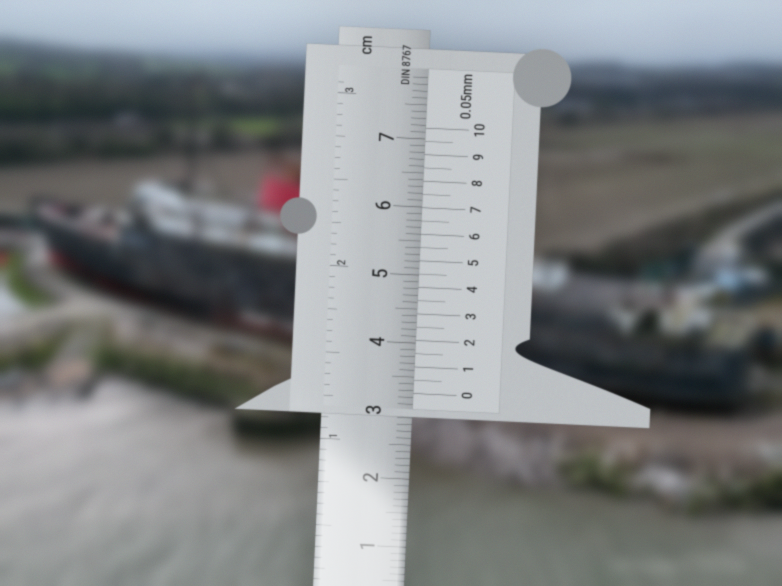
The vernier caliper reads 32.6 mm
